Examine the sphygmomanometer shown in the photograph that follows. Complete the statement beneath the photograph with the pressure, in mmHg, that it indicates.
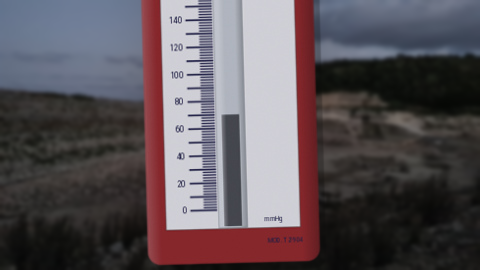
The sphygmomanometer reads 70 mmHg
